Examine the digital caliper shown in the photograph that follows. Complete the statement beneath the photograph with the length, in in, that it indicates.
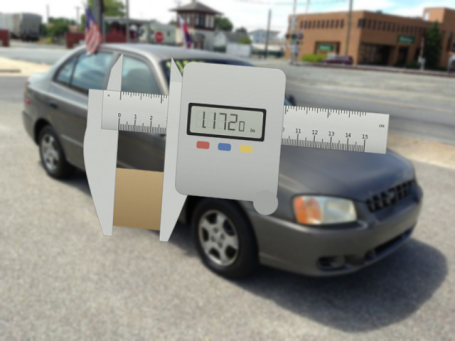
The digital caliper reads 1.1720 in
